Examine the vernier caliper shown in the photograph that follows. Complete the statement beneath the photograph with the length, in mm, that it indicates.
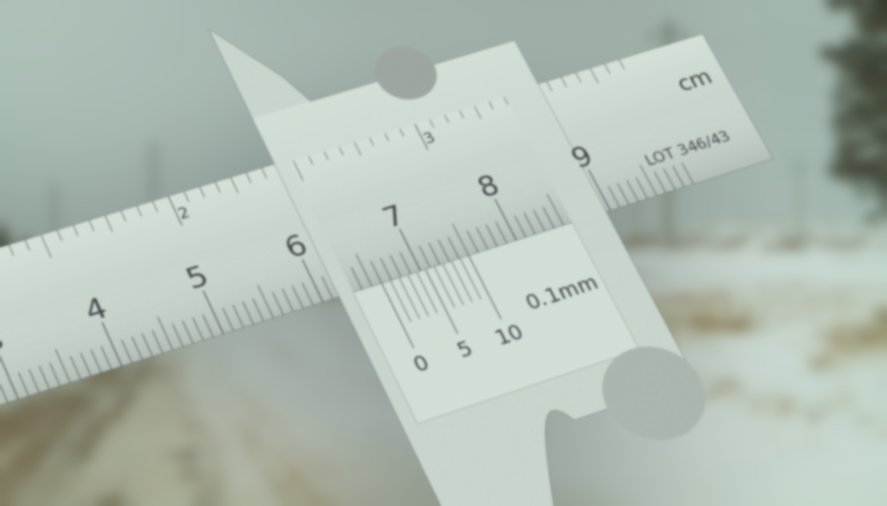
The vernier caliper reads 66.0 mm
